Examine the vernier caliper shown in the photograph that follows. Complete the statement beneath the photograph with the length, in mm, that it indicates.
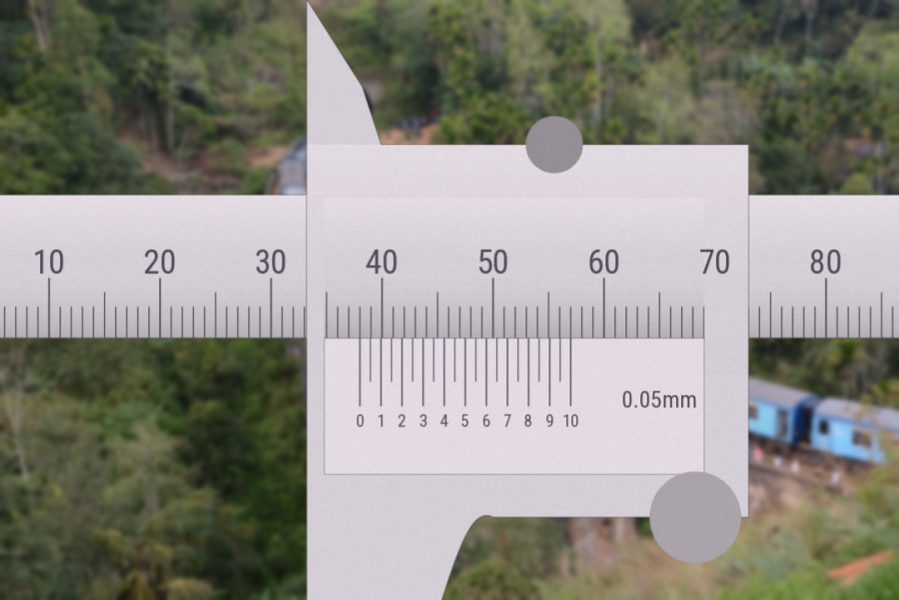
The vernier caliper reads 38.0 mm
